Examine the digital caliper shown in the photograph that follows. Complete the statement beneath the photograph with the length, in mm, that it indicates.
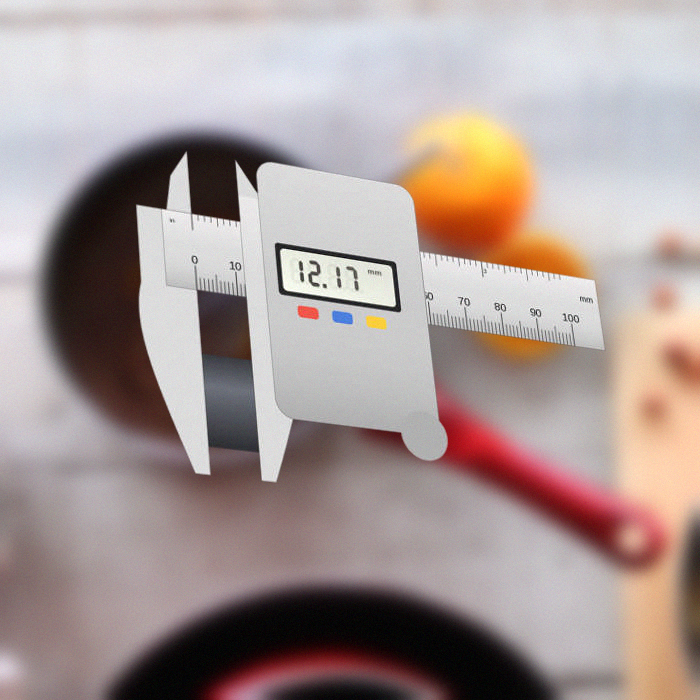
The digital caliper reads 12.17 mm
